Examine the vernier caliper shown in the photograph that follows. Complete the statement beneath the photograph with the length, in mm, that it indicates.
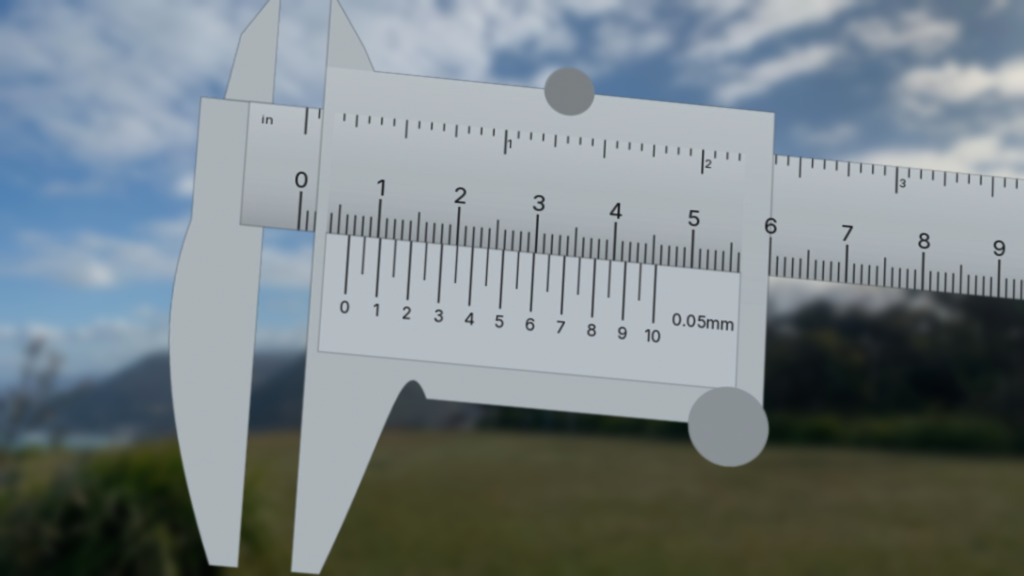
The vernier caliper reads 6.4 mm
